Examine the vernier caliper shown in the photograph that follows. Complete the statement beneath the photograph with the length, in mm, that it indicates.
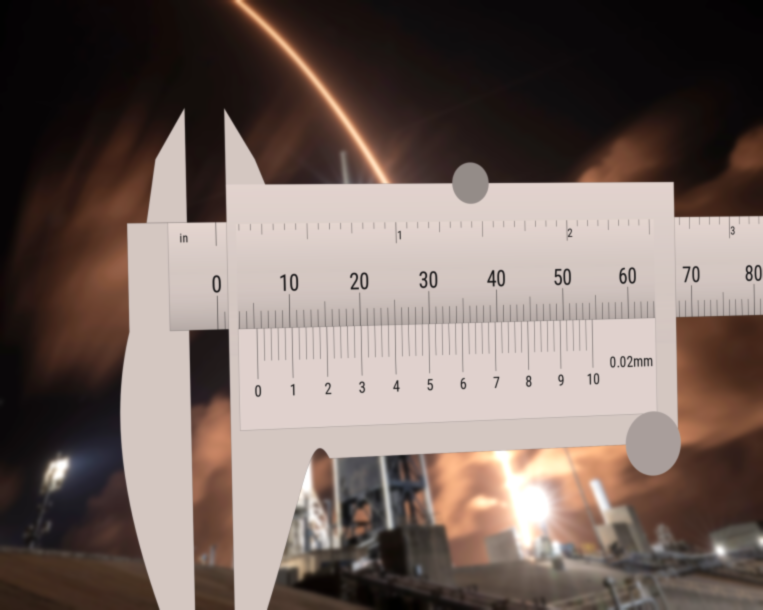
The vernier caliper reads 5.4 mm
